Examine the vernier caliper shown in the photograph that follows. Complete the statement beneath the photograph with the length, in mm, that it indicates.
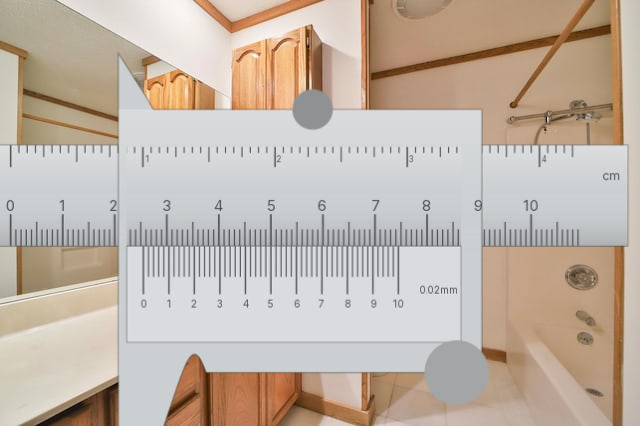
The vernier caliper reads 25.5 mm
